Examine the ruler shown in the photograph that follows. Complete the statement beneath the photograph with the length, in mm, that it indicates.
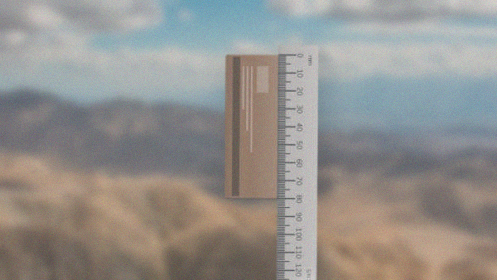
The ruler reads 80 mm
